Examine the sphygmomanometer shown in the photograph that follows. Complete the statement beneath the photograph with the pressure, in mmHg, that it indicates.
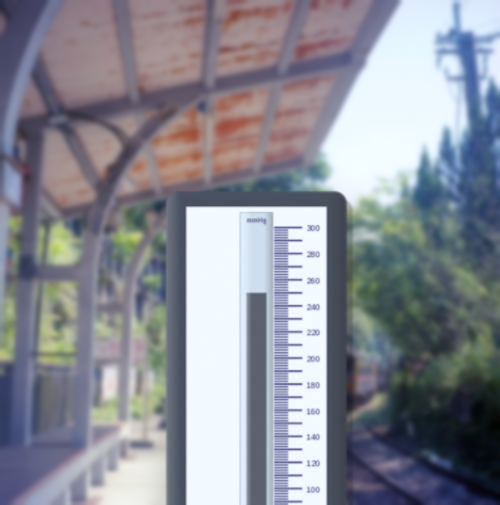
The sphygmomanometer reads 250 mmHg
